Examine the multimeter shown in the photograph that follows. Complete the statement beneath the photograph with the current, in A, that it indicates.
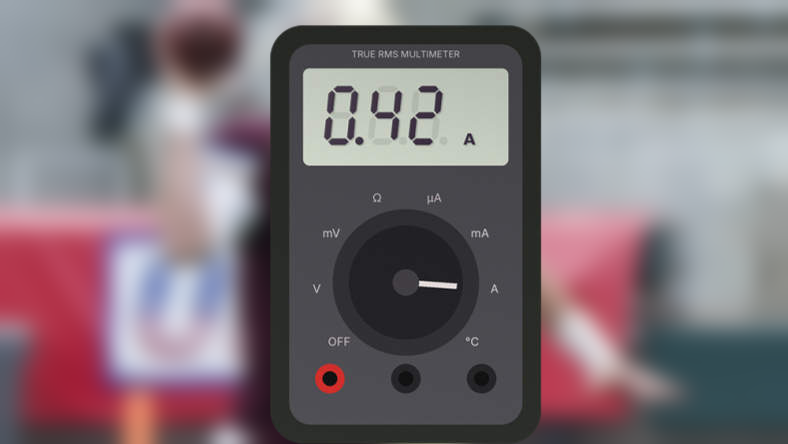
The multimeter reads 0.42 A
